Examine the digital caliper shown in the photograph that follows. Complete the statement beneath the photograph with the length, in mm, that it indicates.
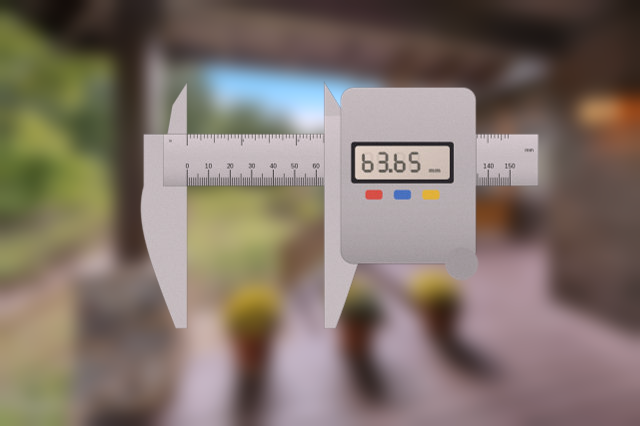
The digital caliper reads 63.65 mm
